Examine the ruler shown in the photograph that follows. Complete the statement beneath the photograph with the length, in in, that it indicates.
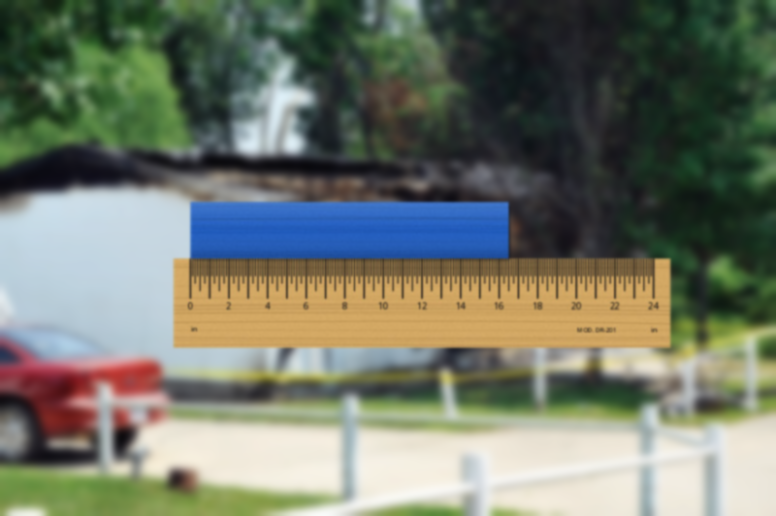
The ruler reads 16.5 in
